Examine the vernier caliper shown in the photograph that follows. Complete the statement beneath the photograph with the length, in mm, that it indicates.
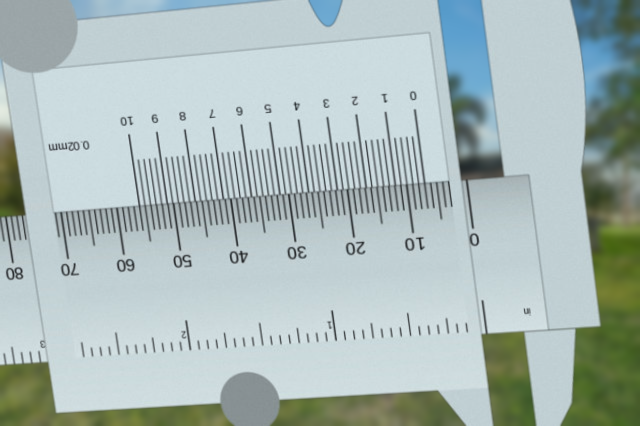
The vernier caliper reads 7.0 mm
